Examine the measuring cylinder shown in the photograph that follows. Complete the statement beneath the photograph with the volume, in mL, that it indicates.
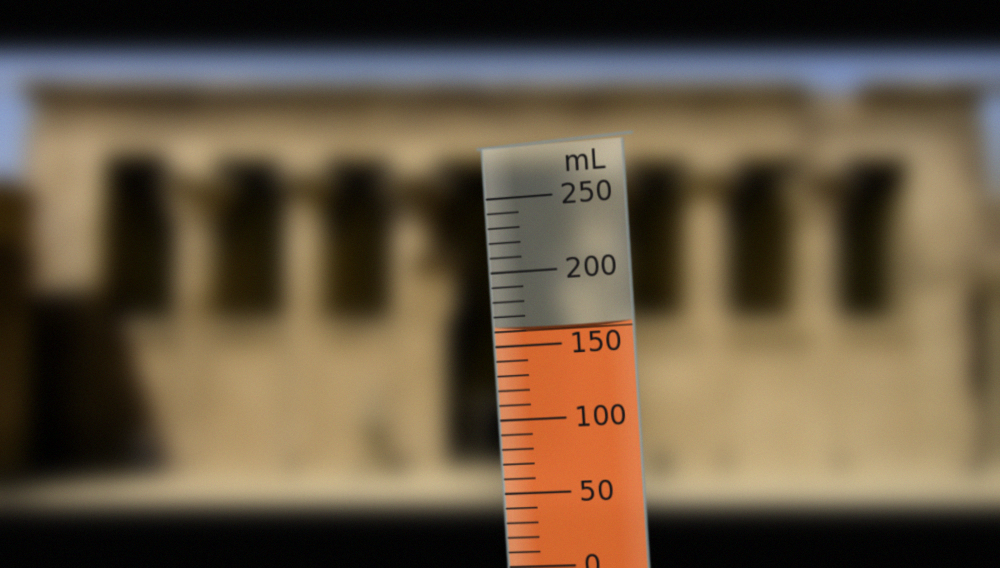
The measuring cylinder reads 160 mL
